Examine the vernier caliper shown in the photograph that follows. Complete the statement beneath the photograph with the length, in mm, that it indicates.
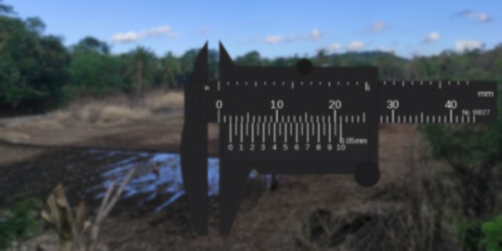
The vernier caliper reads 2.0 mm
